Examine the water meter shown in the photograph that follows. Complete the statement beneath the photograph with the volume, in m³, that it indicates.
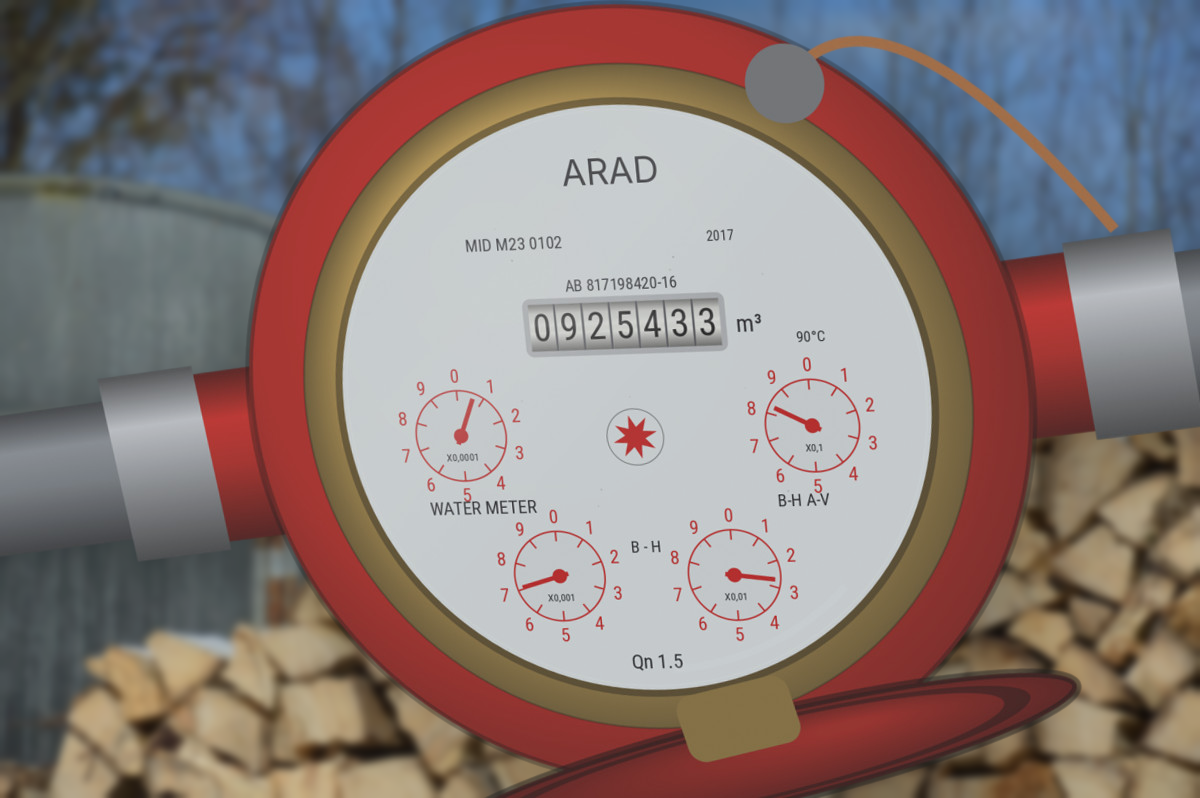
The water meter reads 925433.8270 m³
